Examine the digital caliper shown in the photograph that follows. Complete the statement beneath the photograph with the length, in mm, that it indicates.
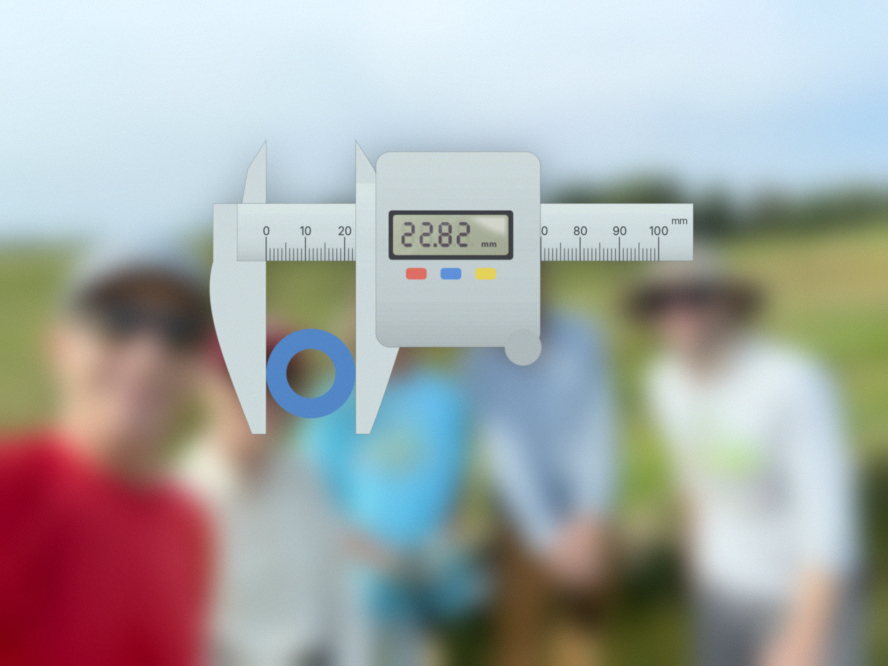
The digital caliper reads 22.82 mm
